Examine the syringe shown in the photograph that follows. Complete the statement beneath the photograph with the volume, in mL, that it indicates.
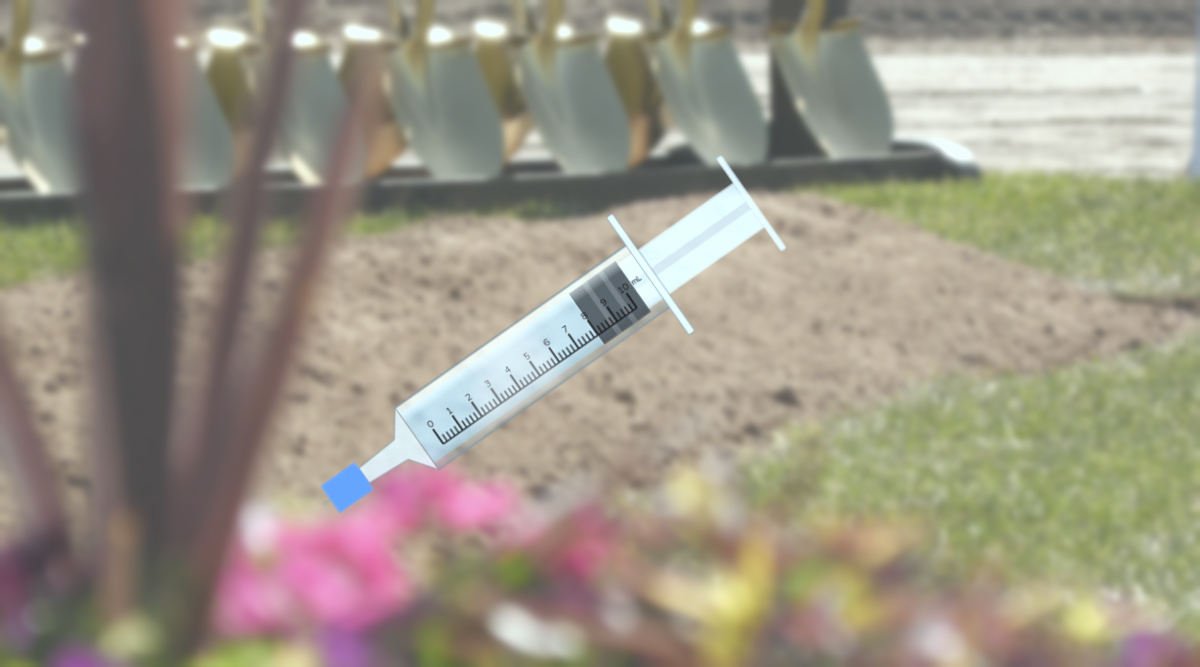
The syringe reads 8 mL
